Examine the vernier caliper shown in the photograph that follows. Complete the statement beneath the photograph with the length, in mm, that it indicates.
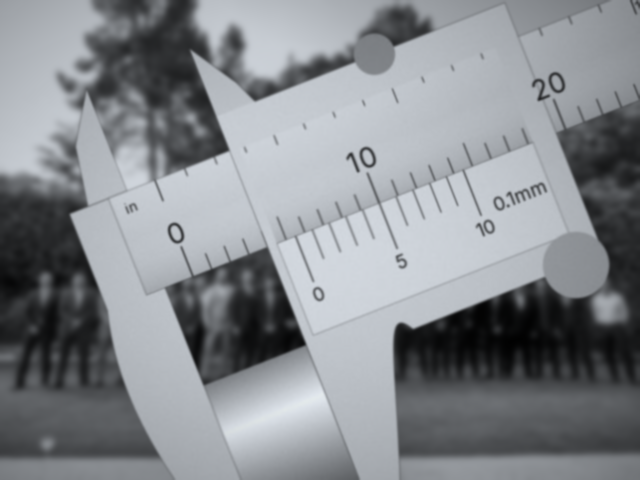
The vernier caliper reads 5.5 mm
